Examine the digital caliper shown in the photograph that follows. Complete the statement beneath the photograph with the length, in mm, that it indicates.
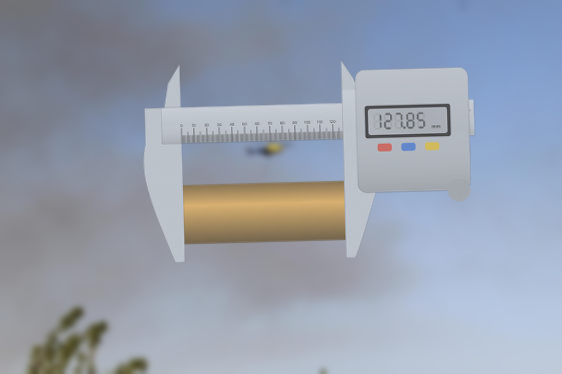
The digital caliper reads 127.85 mm
